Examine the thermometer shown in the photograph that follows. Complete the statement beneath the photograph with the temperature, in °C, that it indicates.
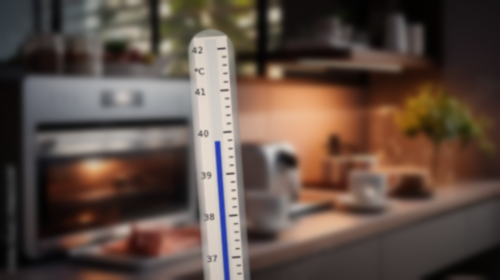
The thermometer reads 39.8 °C
